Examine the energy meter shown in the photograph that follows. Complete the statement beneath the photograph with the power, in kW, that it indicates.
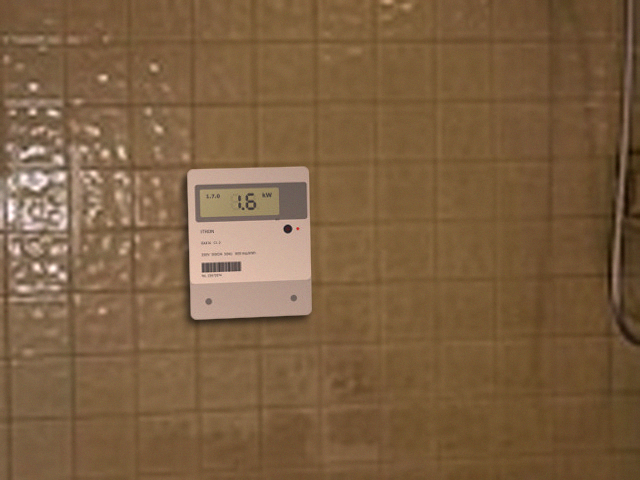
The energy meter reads 1.6 kW
